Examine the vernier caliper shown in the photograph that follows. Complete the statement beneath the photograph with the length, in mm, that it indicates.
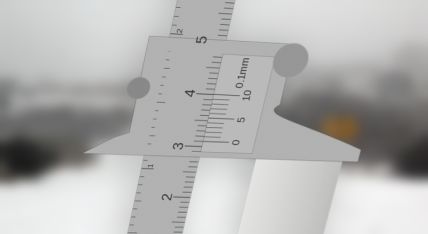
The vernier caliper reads 31.0 mm
